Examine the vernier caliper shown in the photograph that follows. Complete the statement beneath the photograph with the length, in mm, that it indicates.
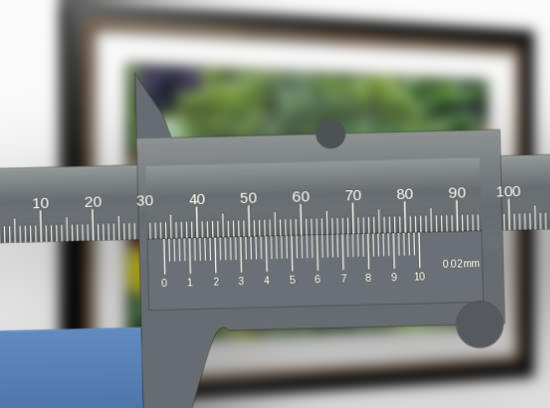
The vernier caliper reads 33.6 mm
